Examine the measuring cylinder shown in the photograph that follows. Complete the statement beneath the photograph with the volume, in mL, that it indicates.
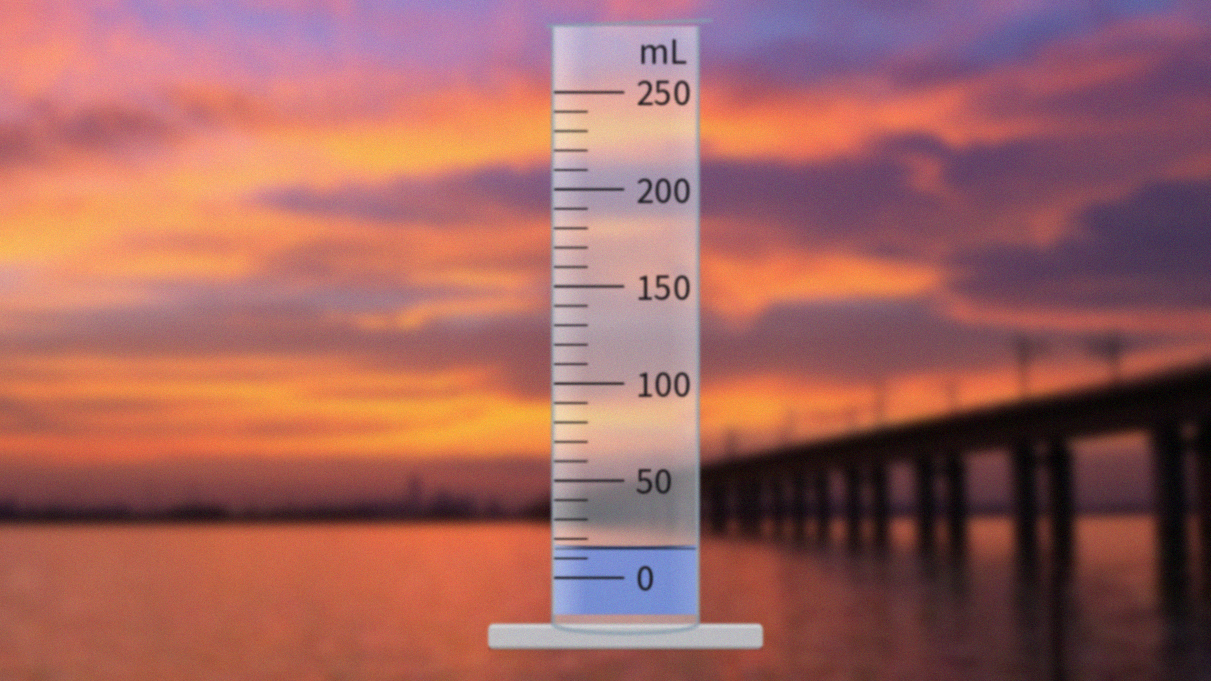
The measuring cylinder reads 15 mL
